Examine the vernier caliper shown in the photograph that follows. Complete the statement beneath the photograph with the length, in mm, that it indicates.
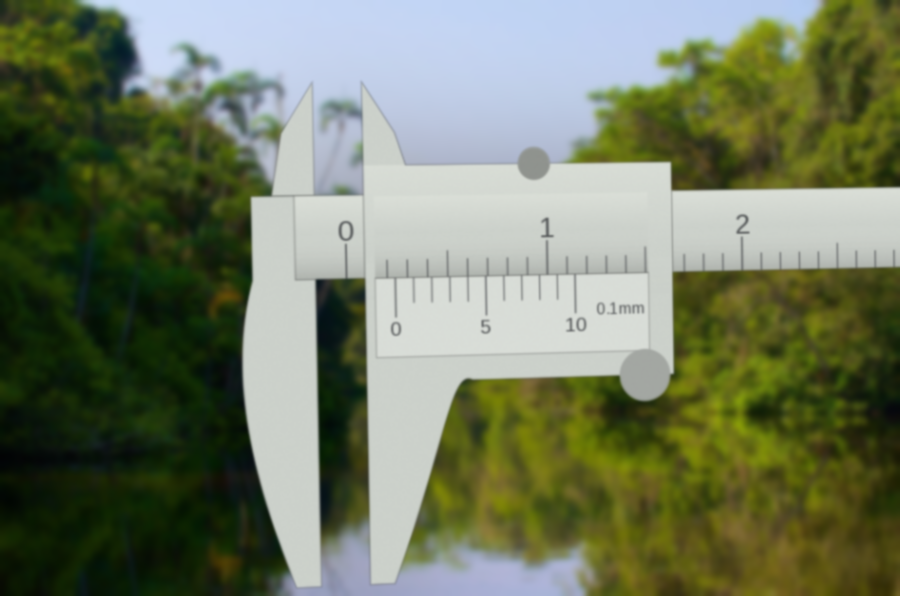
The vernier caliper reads 2.4 mm
